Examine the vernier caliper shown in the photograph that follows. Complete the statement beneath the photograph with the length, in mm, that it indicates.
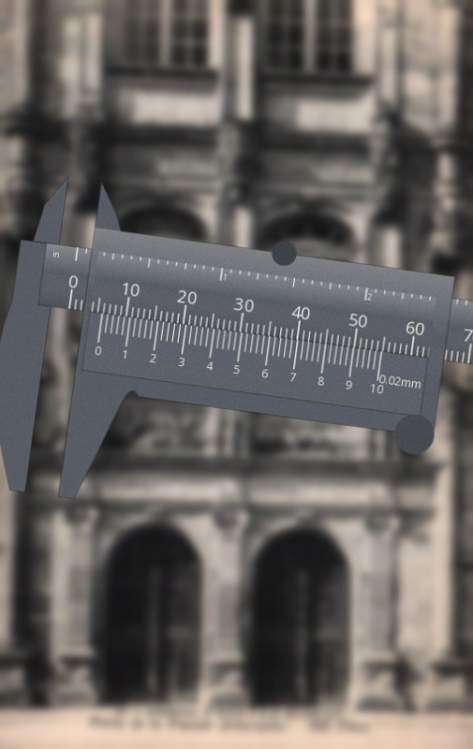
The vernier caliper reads 5.8 mm
